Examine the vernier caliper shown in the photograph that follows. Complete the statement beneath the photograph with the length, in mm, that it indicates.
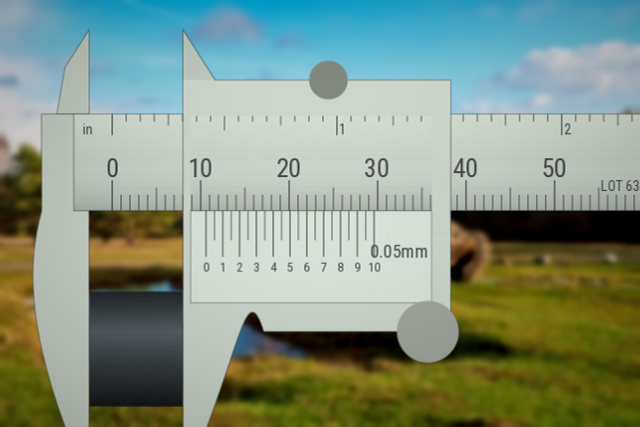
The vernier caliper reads 10.6 mm
